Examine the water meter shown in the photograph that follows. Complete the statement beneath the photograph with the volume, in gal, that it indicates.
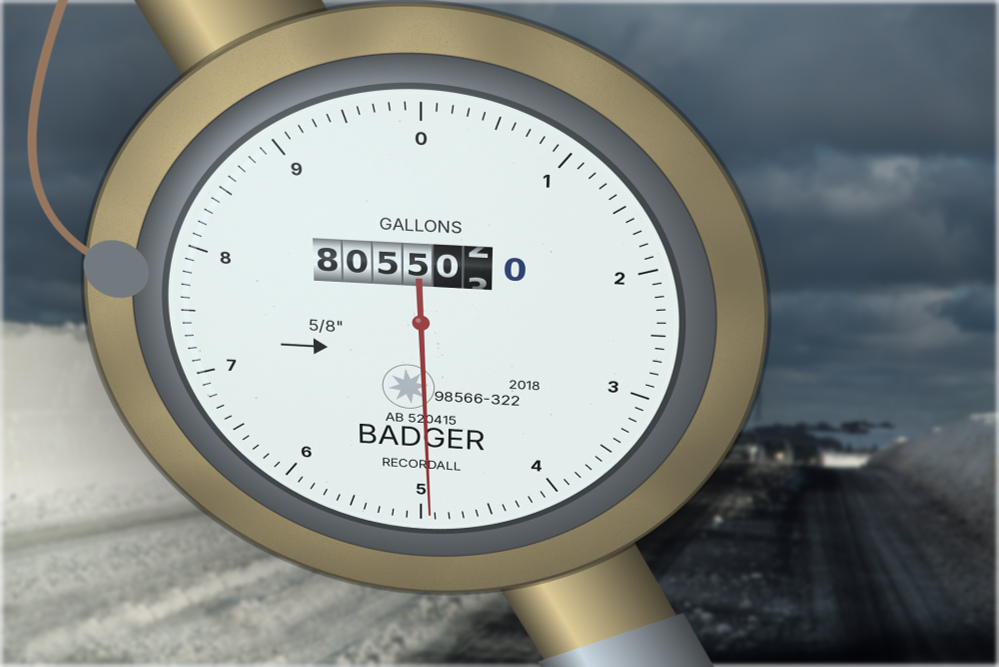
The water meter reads 8055024.9 gal
